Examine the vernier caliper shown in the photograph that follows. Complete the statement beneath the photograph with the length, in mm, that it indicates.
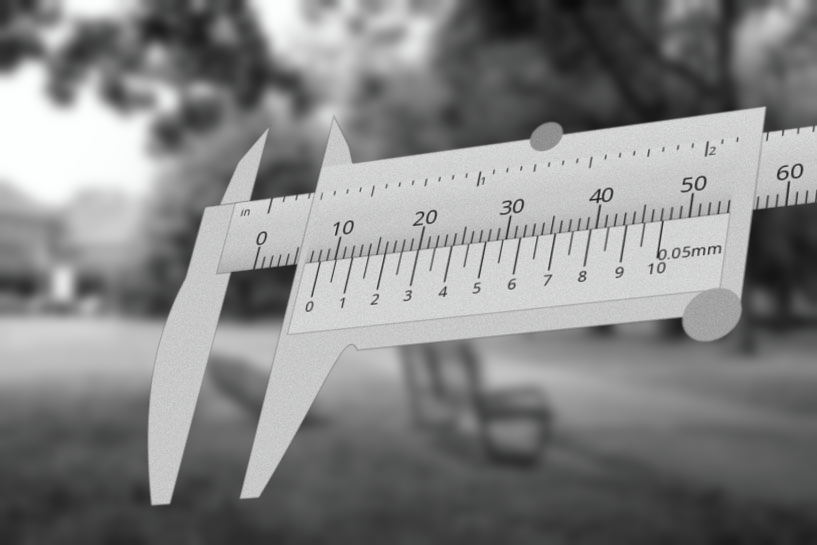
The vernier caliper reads 8.2 mm
